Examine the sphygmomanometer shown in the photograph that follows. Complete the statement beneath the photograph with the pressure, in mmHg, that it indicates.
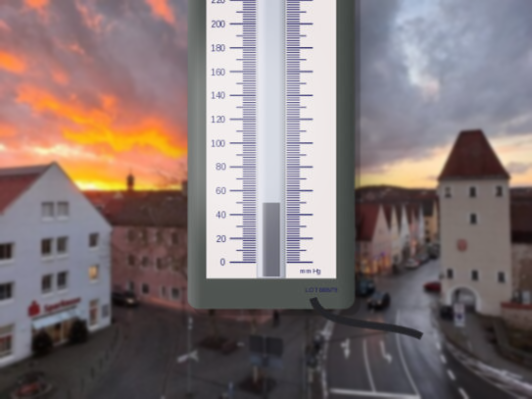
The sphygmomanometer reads 50 mmHg
